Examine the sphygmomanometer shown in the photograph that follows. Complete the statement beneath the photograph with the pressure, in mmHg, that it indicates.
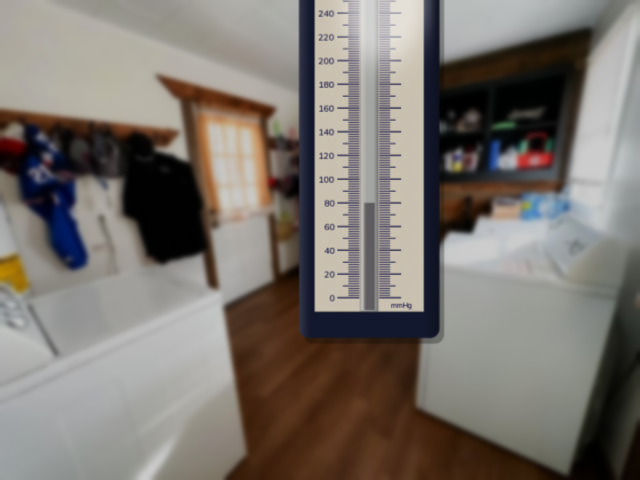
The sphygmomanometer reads 80 mmHg
